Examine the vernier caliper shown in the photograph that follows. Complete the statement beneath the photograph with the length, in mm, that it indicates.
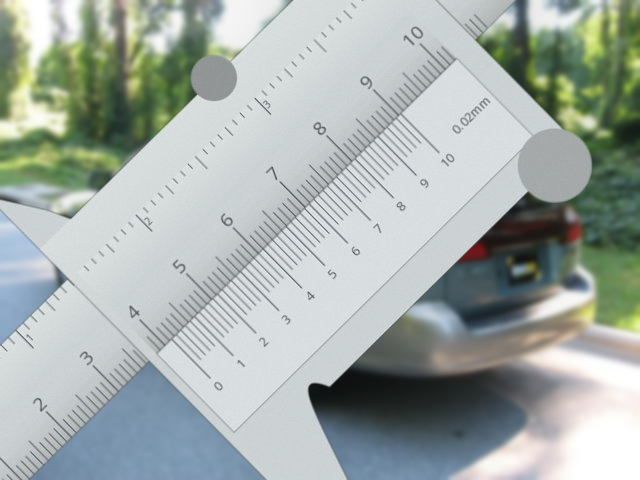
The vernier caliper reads 41.4 mm
